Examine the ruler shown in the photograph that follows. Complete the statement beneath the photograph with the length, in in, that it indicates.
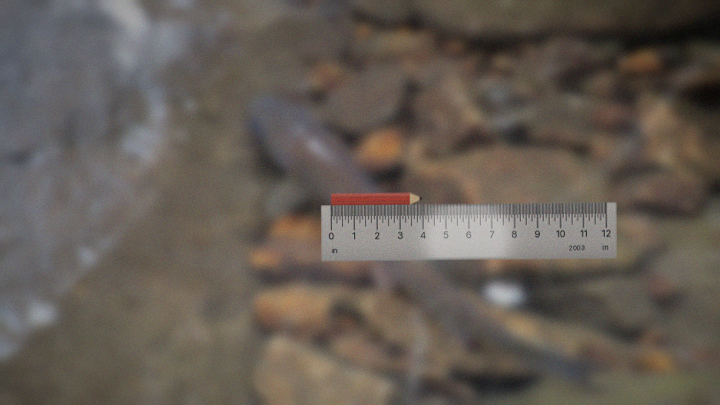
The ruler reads 4 in
